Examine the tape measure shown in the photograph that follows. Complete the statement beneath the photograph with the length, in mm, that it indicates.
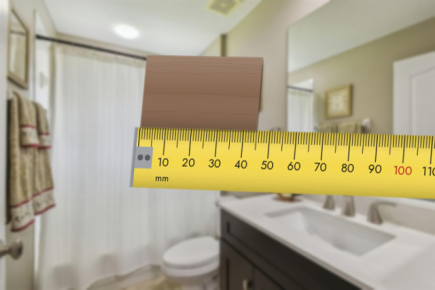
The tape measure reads 45 mm
